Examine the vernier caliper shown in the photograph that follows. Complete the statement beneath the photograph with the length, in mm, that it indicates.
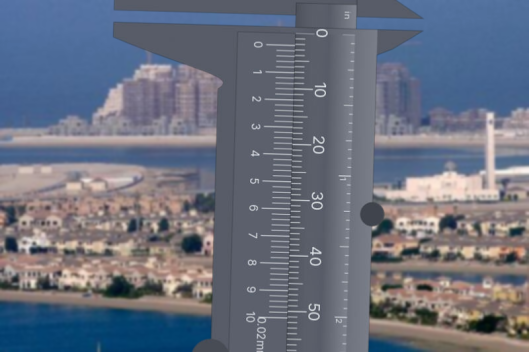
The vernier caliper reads 2.2 mm
